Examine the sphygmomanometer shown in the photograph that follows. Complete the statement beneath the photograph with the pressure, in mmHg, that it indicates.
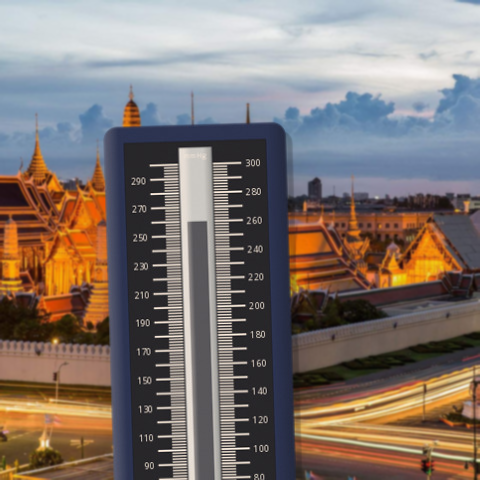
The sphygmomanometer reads 260 mmHg
